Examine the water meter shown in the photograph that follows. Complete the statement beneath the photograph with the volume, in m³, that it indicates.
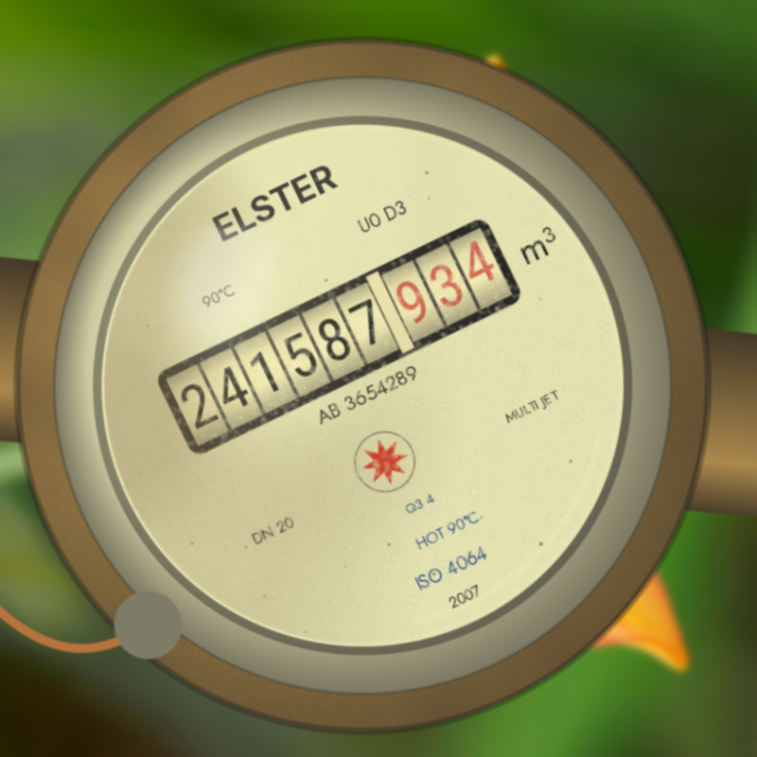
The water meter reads 241587.934 m³
